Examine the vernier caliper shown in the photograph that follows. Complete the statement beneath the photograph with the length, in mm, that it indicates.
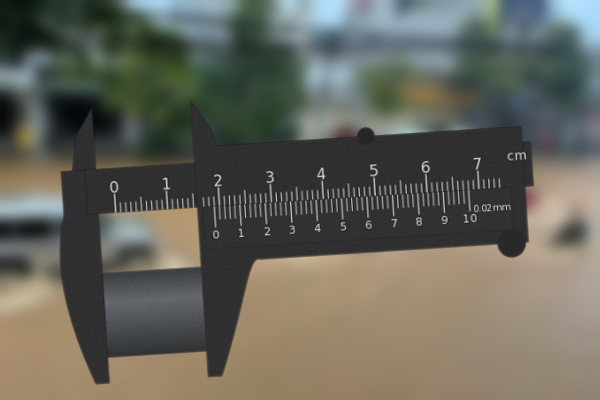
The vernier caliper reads 19.0 mm
